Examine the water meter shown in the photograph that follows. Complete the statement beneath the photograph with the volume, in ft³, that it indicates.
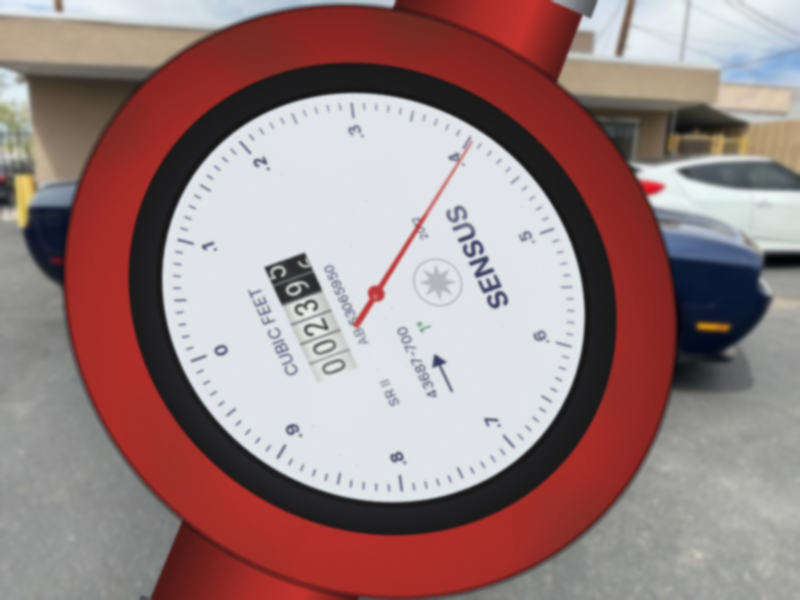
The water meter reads 2395.40 ft³
